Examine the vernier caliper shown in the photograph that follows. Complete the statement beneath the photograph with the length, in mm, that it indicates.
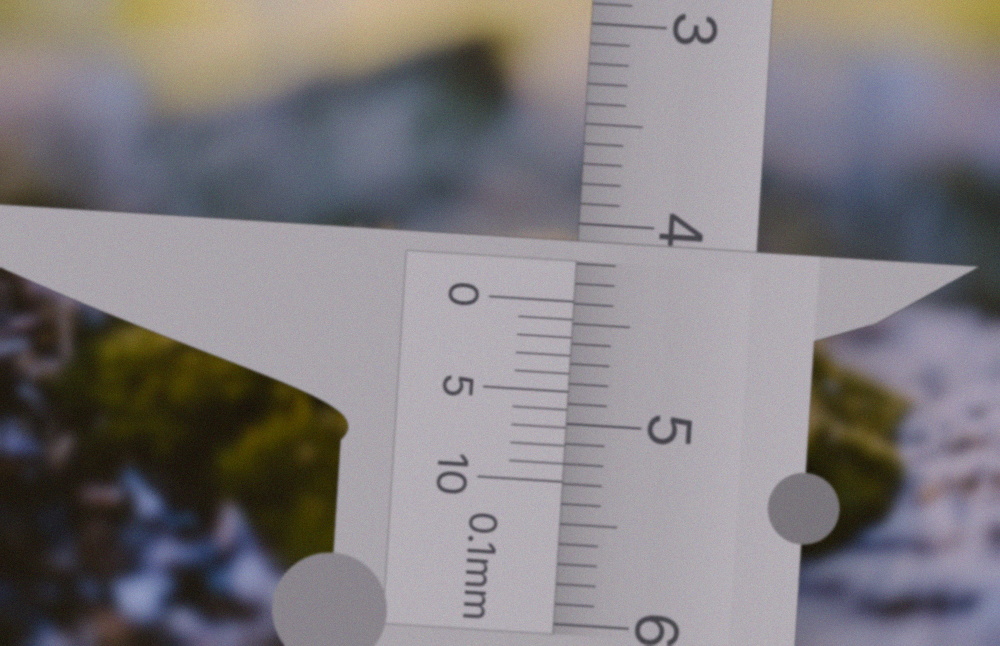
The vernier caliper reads 43.9 mm
